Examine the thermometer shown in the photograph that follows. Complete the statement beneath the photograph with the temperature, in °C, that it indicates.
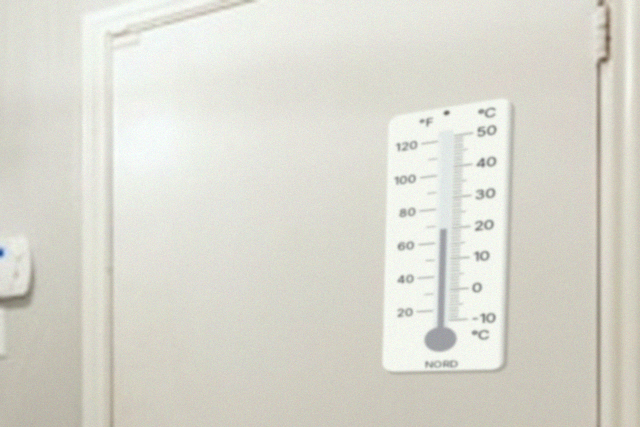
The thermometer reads 20 °C
